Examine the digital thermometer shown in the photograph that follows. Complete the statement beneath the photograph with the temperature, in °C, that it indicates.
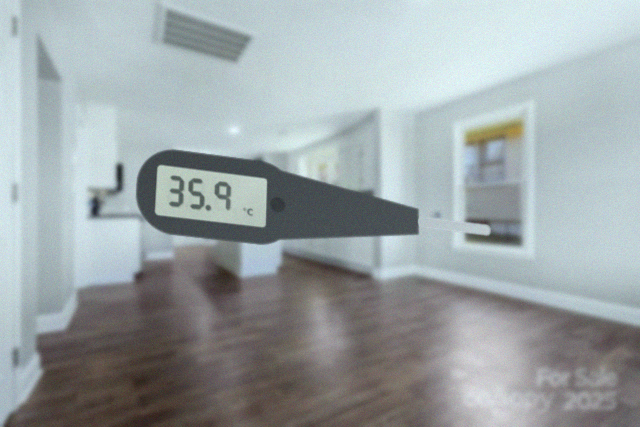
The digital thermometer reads 35.9 °C
